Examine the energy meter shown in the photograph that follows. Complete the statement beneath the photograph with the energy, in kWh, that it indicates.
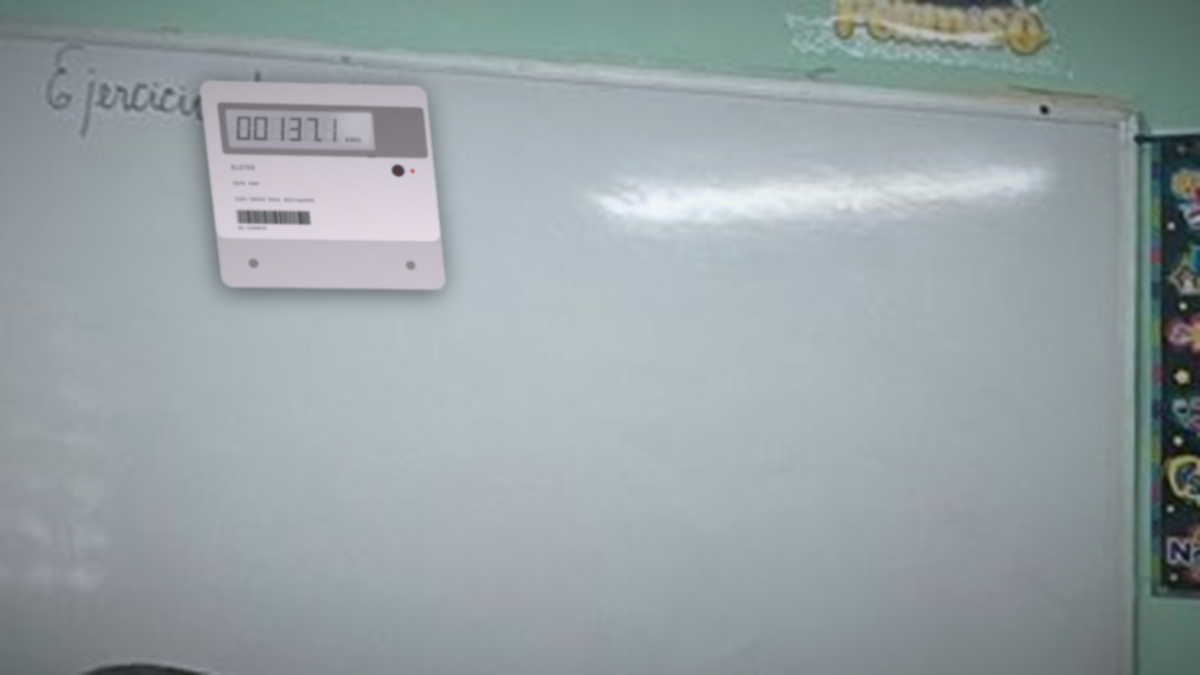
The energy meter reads 137.1 kWh
